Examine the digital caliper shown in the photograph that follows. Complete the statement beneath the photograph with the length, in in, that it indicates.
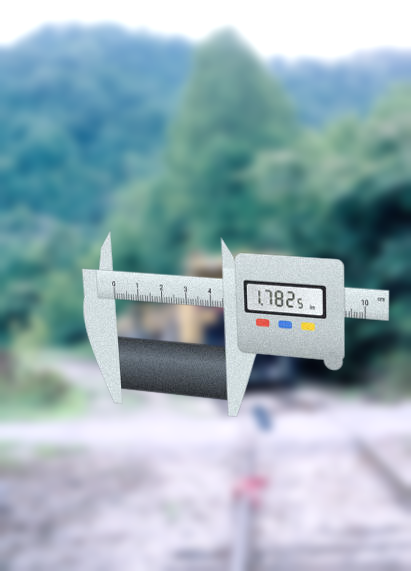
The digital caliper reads 1.7825 in
